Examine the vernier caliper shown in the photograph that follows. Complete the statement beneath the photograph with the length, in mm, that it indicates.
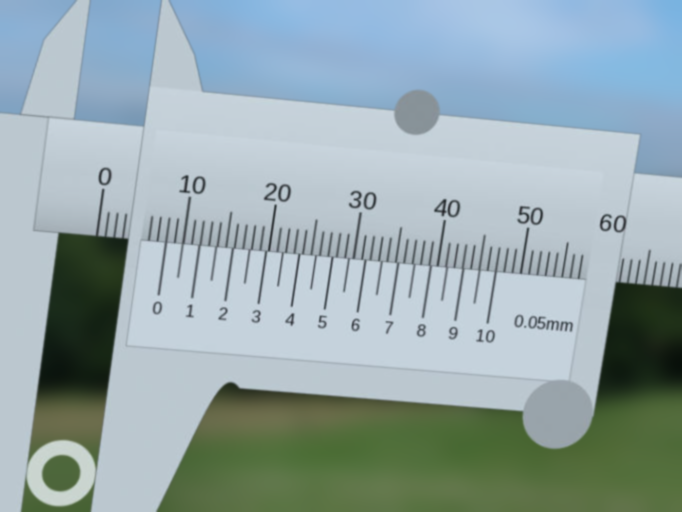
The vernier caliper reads 8.0 mm
